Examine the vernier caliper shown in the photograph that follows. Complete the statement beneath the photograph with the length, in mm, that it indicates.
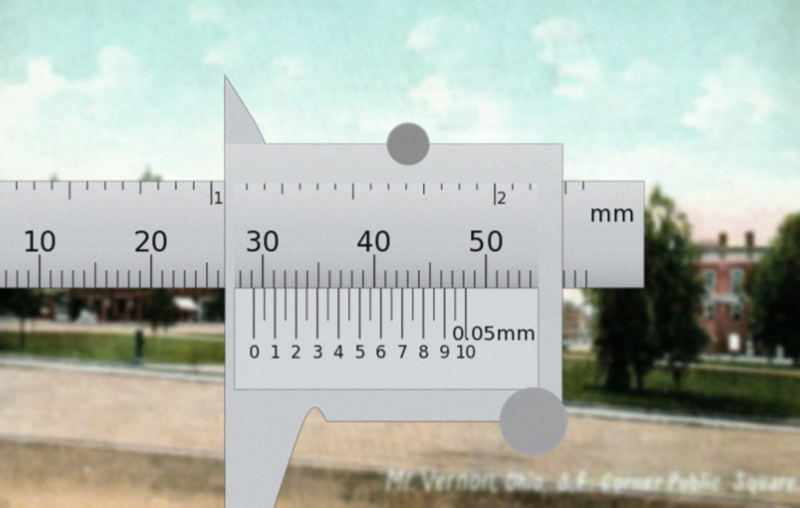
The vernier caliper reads 29.2 mm
